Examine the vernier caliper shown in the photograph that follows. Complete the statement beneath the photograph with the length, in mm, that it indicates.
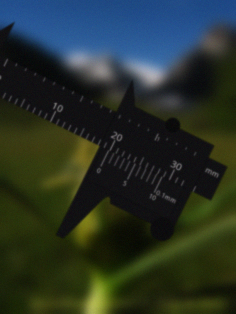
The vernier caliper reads 19.8 mm
